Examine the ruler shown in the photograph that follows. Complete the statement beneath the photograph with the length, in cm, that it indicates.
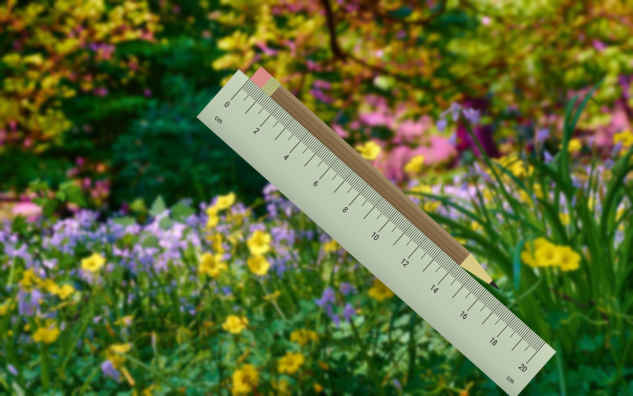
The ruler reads 16.5 cm
